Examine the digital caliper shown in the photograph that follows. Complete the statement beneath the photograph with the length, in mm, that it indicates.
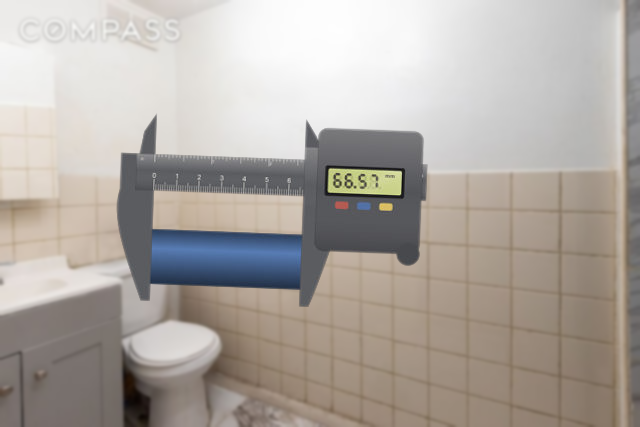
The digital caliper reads 66.57 mm
